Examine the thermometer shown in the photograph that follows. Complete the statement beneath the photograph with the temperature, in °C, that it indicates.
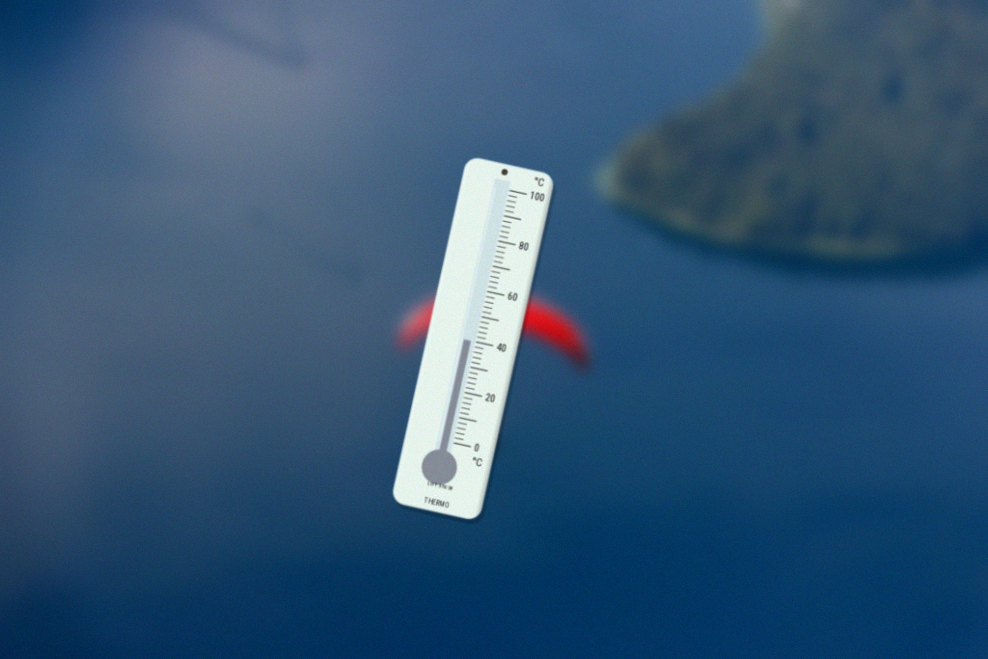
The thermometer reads 40 °C
